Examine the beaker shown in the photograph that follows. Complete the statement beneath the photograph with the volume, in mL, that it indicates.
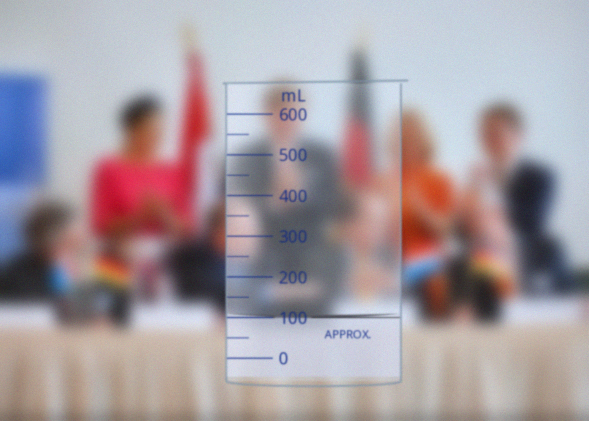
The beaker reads 100 mL
